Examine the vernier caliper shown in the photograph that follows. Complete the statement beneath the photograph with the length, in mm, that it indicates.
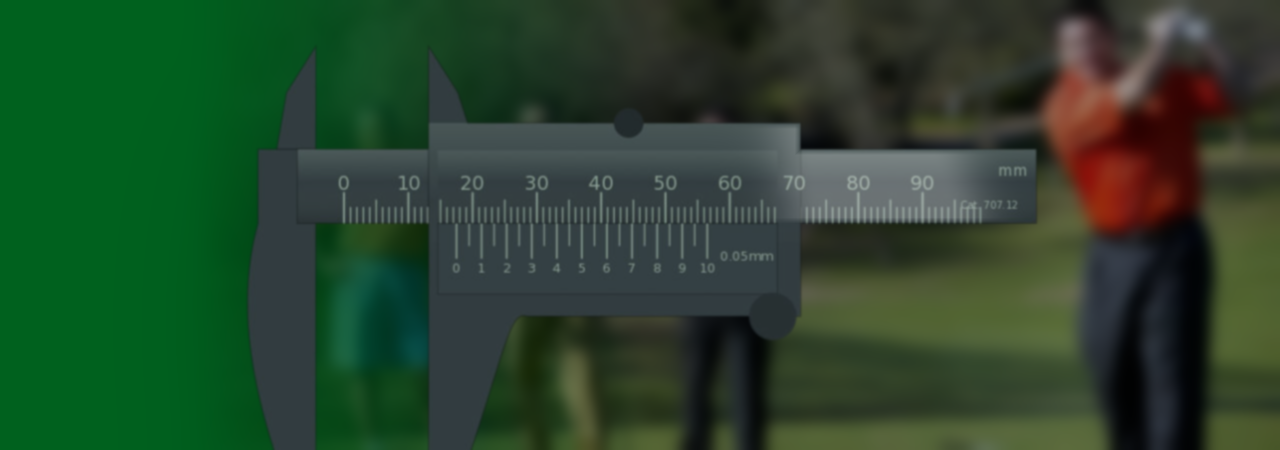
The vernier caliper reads 17.5 mm
